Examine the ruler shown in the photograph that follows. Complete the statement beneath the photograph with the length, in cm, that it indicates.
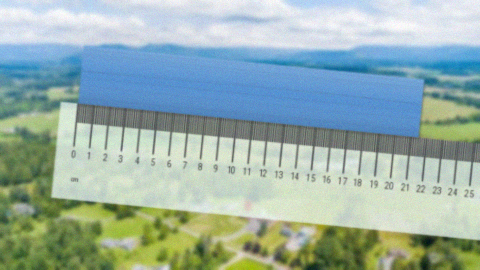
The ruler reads 21.5 cm
